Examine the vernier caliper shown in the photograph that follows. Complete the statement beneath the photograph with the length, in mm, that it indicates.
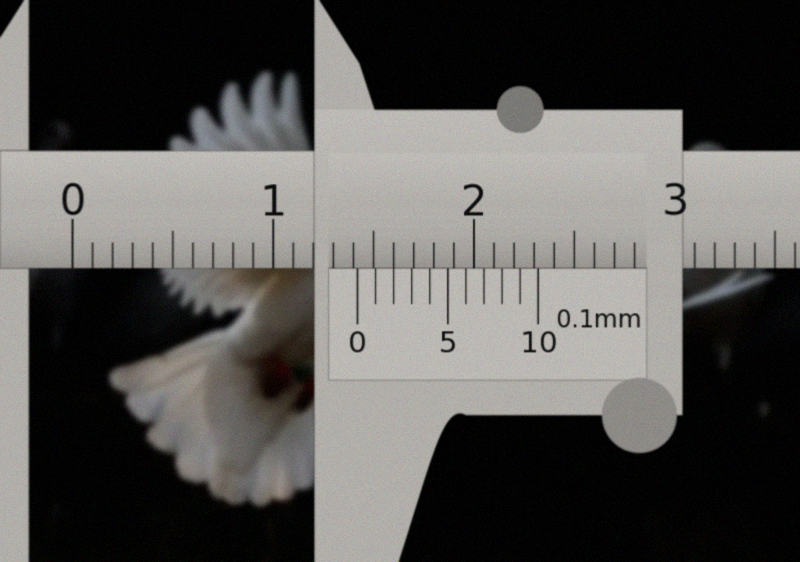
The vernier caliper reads 14.2 mm
